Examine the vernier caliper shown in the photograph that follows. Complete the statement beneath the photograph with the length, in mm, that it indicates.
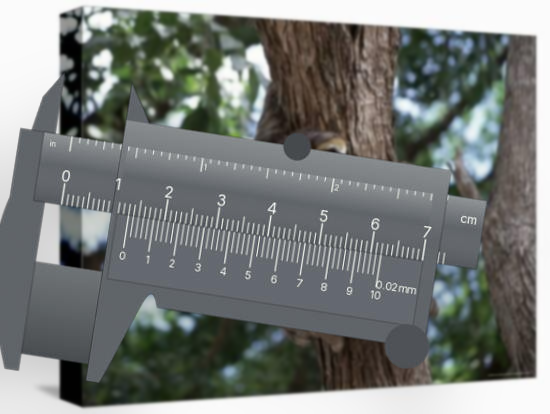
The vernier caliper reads 13.0 mm
